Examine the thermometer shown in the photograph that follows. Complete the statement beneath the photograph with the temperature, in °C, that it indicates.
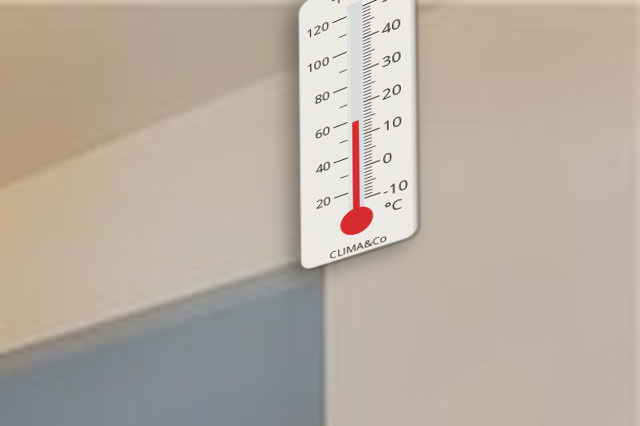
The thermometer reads 15 °C
